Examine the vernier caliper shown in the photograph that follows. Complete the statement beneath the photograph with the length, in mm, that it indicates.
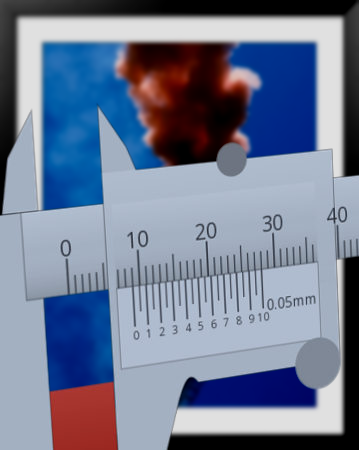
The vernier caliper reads 9.0 mm
